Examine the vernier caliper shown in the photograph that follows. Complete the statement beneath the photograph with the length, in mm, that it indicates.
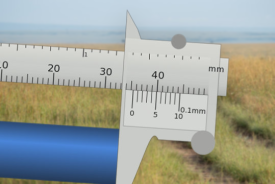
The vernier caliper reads 35.4 mm
